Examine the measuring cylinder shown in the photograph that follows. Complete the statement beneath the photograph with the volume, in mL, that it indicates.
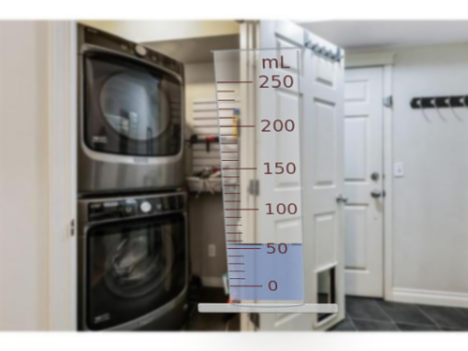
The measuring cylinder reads 55 mL
